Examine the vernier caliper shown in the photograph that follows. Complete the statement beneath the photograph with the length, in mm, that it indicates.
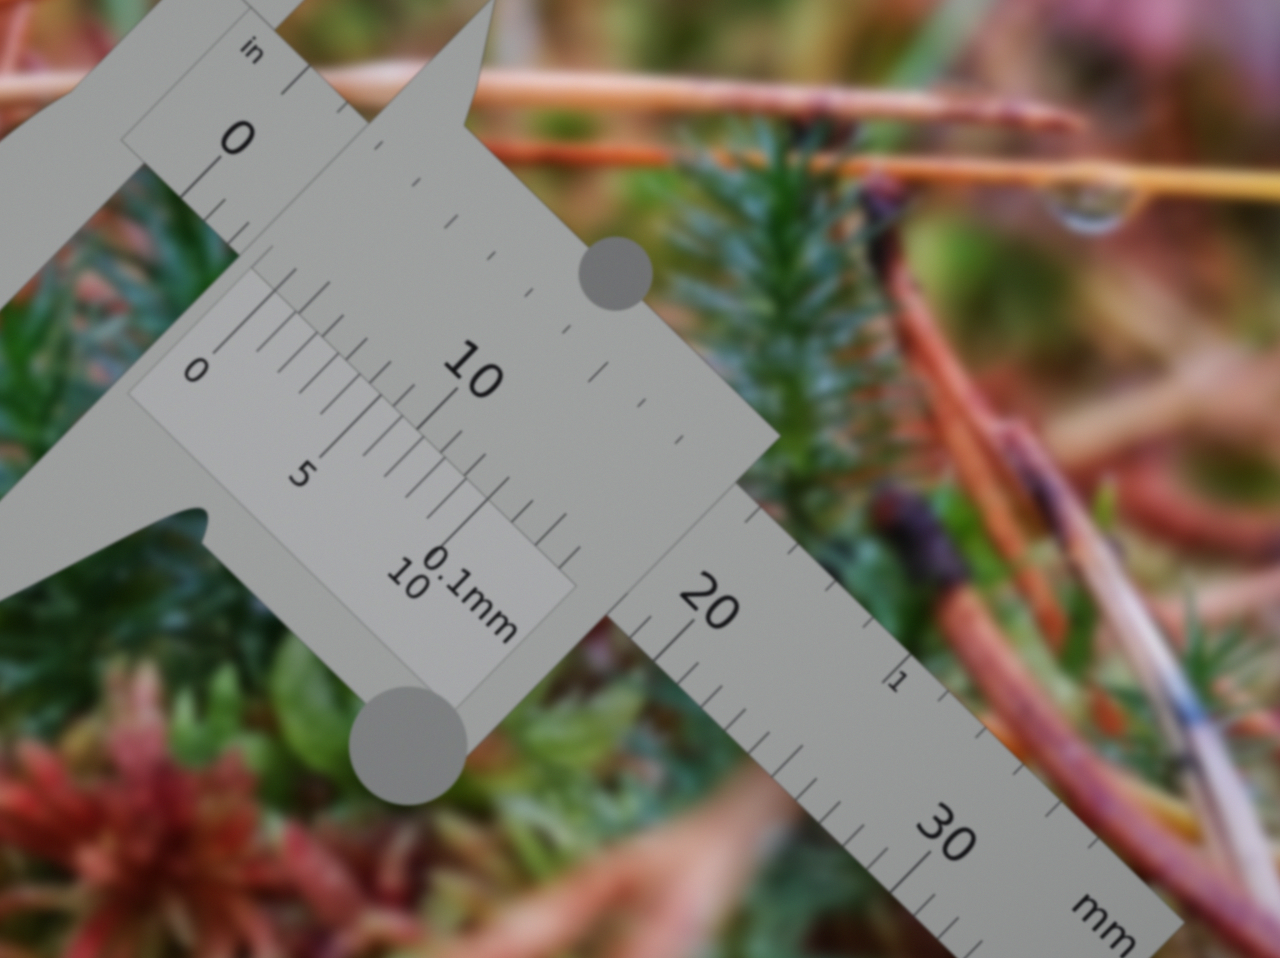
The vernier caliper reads 4.0 mm
